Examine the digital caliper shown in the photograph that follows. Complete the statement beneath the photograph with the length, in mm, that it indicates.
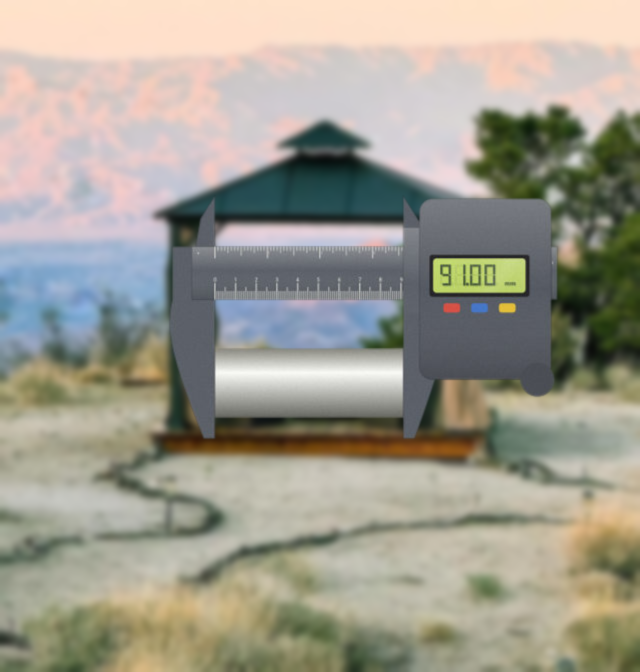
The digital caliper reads 91.00 mm
